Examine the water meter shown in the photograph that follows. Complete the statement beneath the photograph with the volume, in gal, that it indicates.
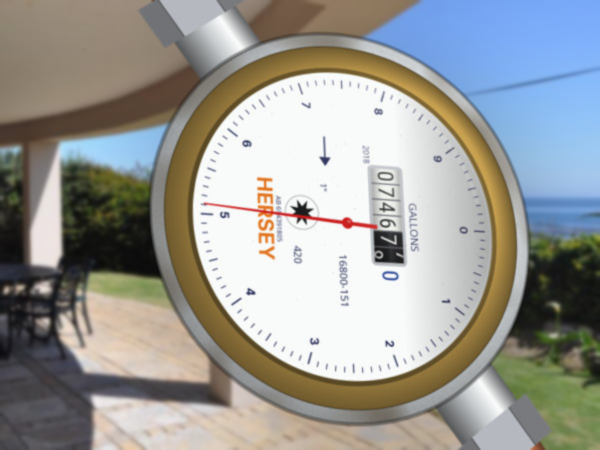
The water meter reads 746775.1 gal
